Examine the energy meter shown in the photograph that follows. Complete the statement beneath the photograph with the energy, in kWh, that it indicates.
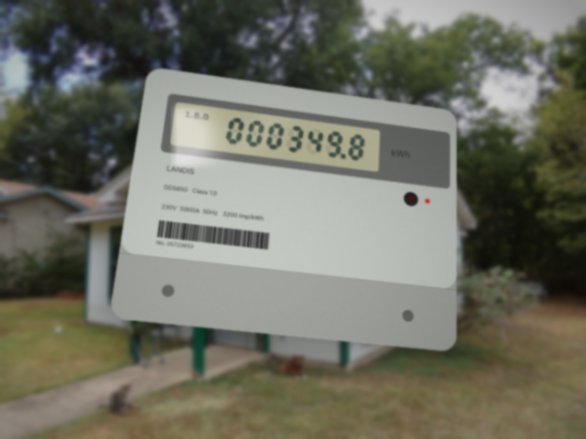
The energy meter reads 349.8 kWh
